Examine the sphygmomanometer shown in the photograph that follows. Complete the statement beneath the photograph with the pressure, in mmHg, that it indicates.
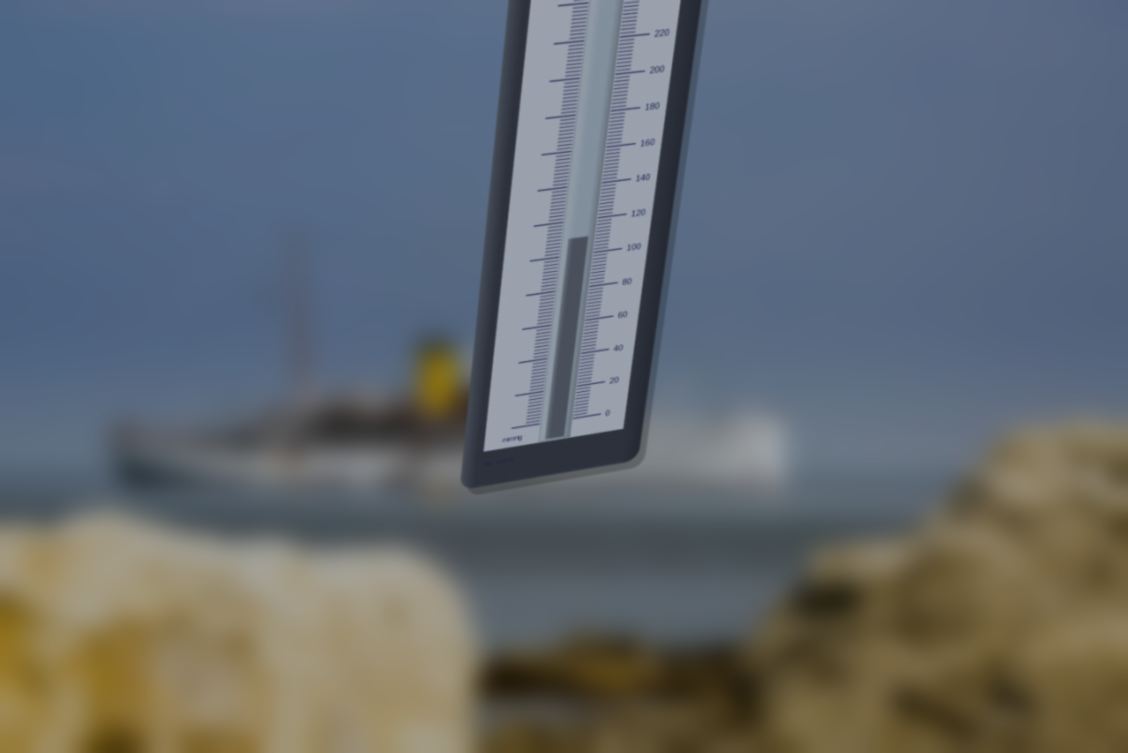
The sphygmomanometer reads 110 mmHg
